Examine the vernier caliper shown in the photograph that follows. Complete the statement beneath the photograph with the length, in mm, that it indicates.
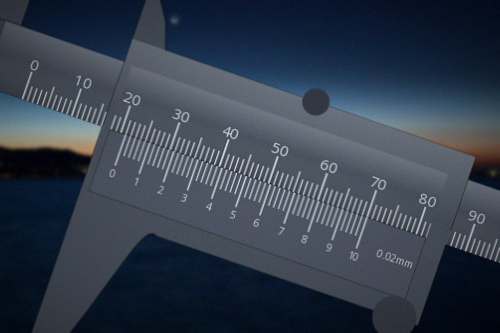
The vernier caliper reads 21.0 mm
